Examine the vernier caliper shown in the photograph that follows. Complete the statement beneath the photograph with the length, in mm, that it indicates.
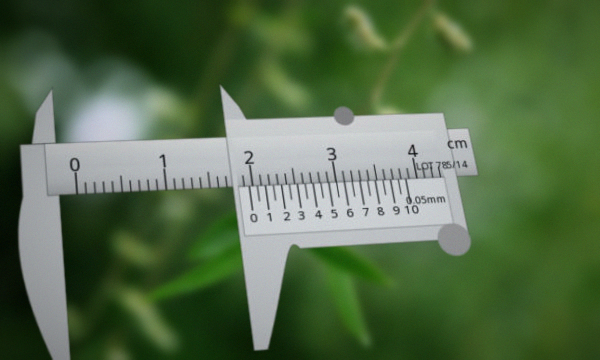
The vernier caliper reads 19.6 mm
